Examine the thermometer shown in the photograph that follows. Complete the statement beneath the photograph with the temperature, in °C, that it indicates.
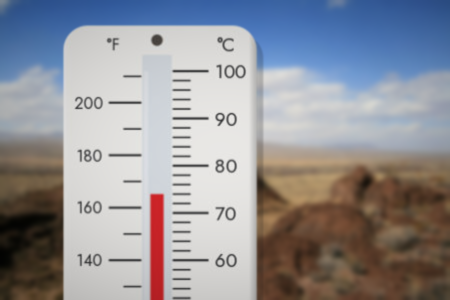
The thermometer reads 74 °C
